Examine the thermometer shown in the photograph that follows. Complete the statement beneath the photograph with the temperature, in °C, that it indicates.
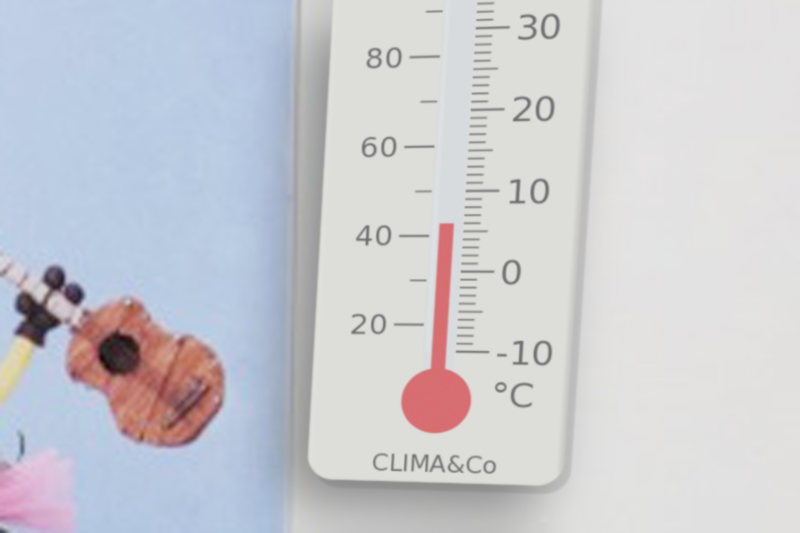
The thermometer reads 6 °C
